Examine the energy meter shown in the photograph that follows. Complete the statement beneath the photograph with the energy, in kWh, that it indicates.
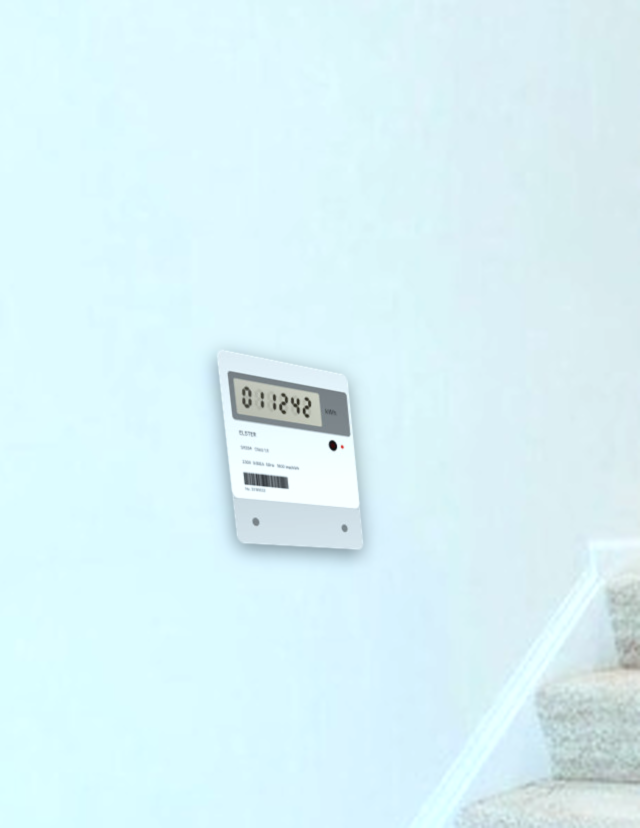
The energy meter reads 11242 kWh
